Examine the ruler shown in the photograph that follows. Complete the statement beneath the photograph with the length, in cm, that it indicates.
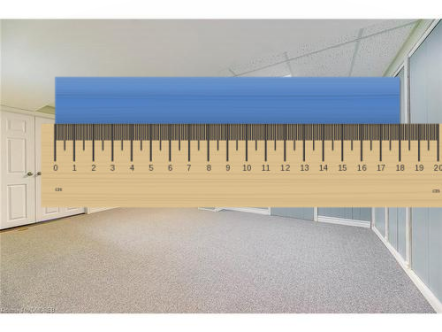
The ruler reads 18 cm
